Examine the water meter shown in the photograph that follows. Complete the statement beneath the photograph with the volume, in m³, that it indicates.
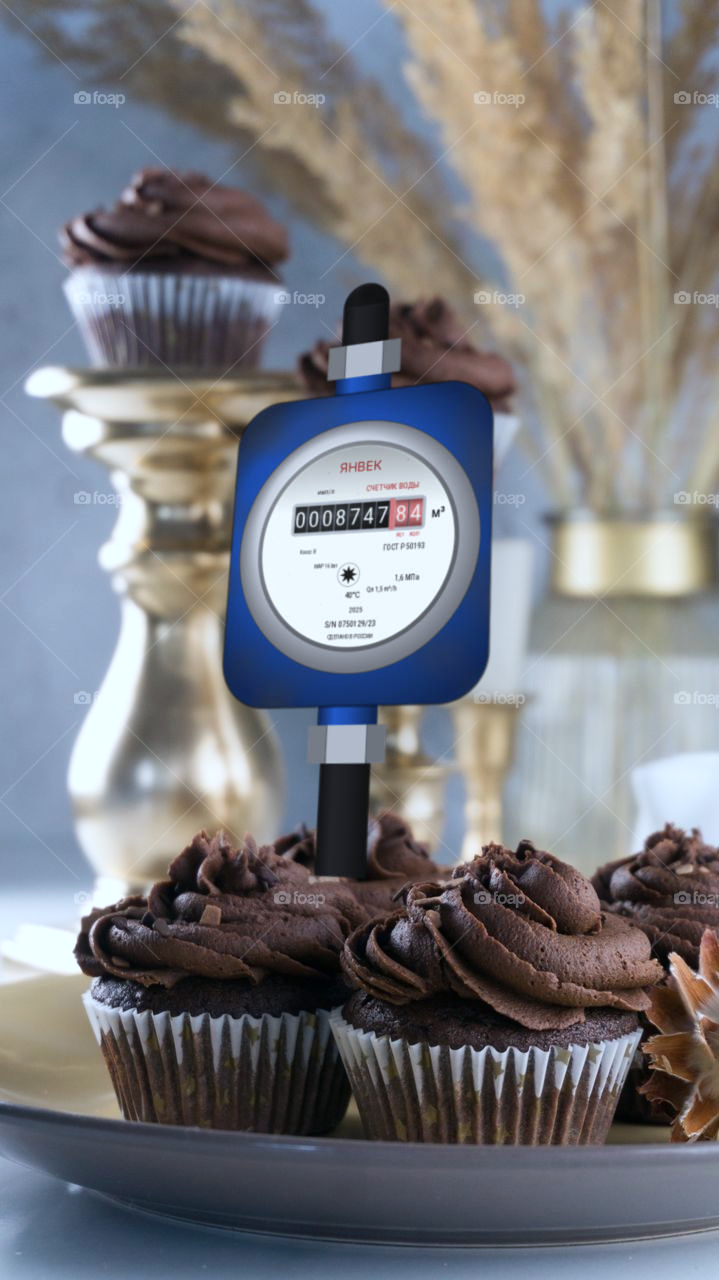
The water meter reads 8747.84 m³
